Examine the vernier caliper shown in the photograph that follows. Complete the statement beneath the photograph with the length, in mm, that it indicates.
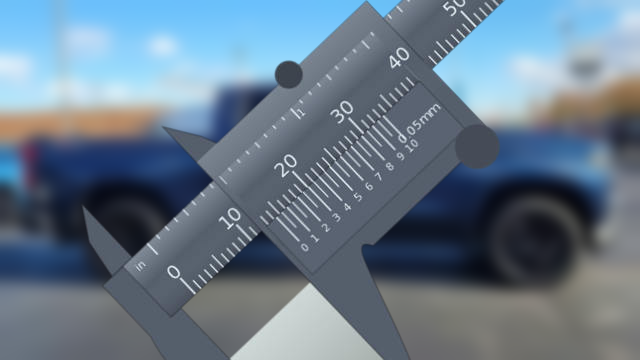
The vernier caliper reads 14.4 mm
